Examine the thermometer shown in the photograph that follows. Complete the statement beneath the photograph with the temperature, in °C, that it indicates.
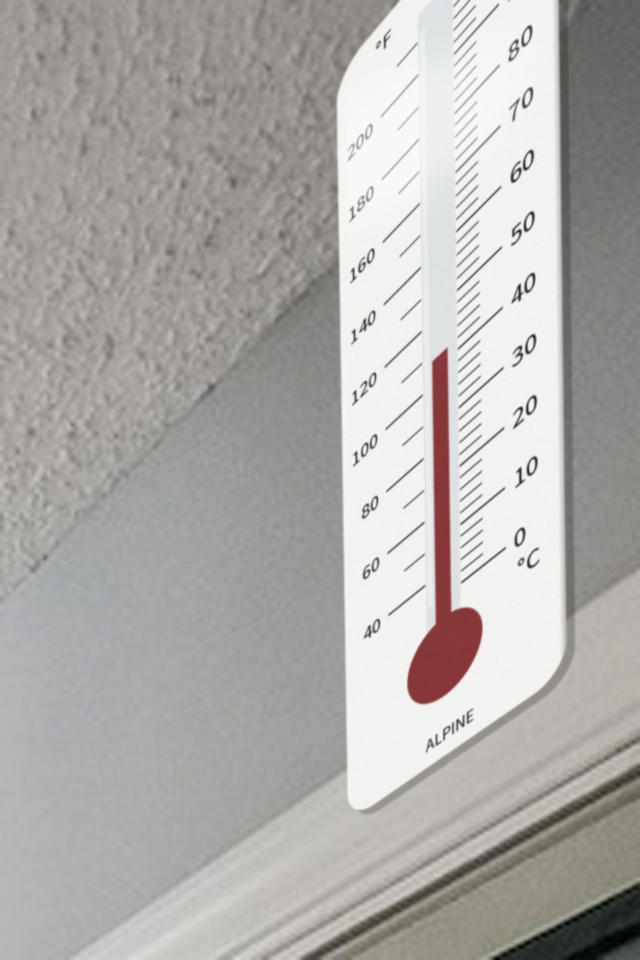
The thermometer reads 42 °C
